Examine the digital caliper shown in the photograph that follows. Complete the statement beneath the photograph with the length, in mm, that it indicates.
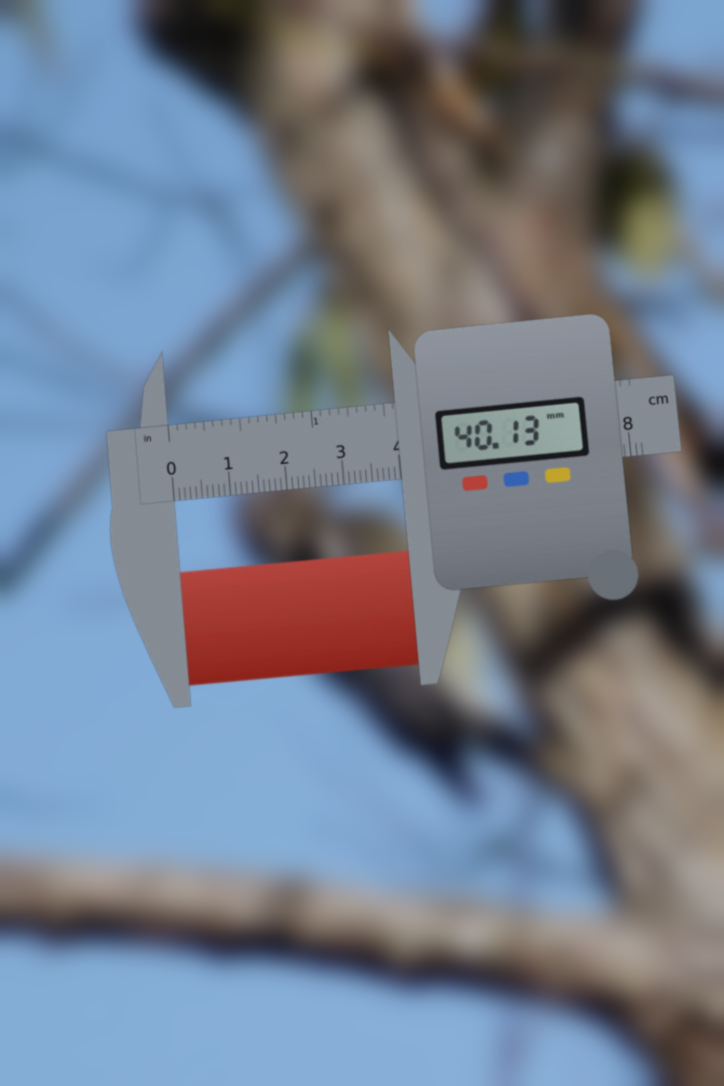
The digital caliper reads 40.13 mm
